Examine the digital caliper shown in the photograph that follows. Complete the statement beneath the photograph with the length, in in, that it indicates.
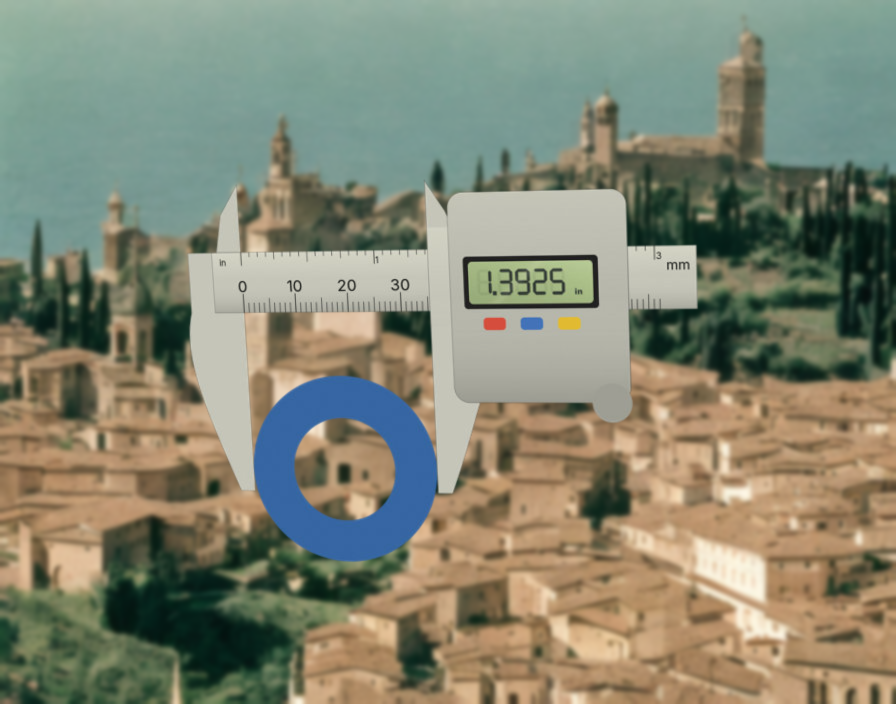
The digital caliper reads 1.3925 in
